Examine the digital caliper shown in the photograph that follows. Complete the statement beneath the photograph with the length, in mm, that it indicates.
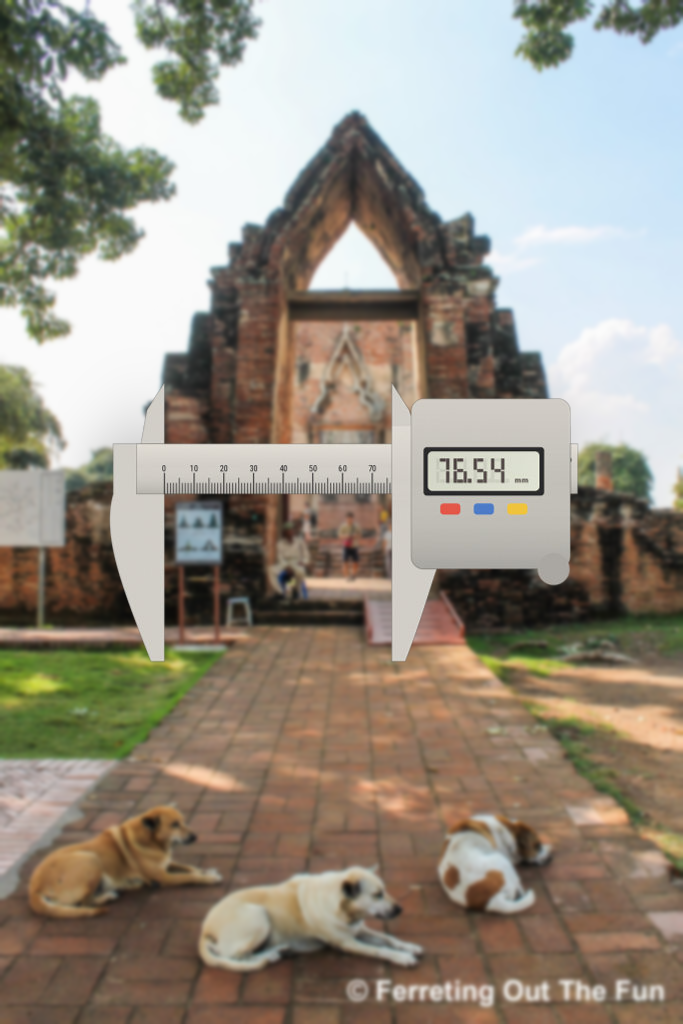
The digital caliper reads 76.54 mm
